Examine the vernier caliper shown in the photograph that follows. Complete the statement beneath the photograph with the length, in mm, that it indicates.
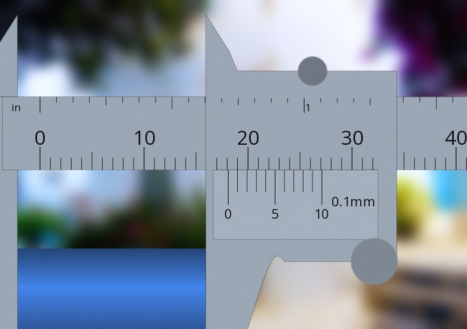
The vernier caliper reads 18.1 mm
